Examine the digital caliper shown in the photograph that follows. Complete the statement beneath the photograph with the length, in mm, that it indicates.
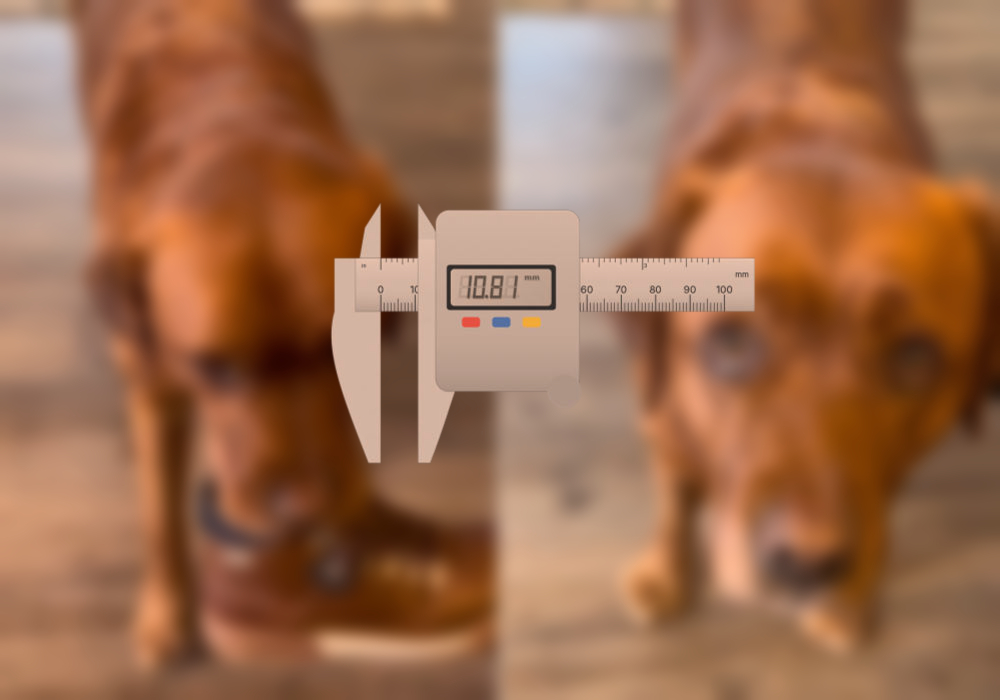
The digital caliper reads 10.81 mm
